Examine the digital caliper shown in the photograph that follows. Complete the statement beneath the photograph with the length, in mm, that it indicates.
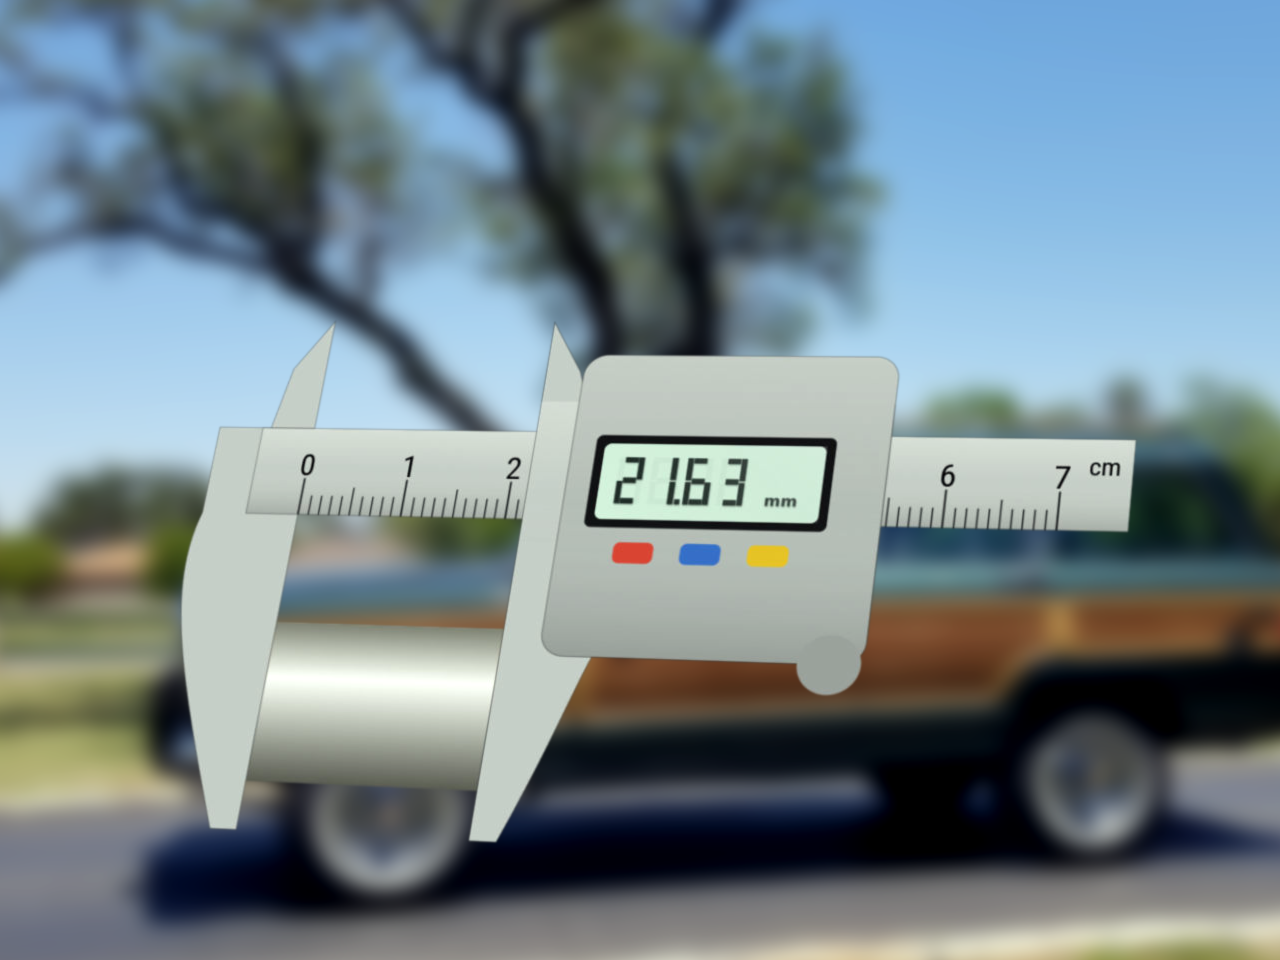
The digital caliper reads 21.63 mm
